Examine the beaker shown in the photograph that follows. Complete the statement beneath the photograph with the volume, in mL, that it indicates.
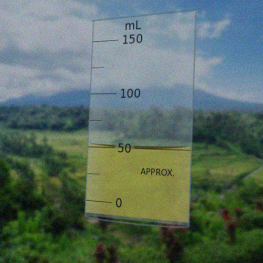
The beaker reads 50 mL
